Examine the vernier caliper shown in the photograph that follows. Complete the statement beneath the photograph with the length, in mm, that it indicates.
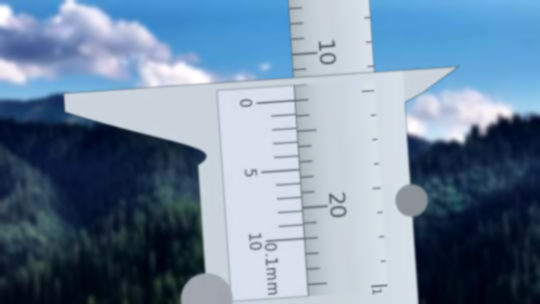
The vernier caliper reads 13.0 mm
